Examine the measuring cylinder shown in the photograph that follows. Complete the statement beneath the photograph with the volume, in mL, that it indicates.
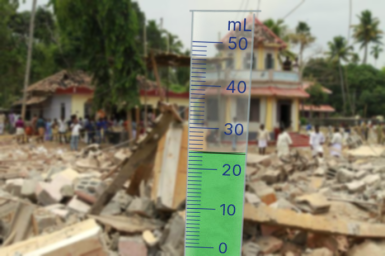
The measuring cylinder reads 24 mL
